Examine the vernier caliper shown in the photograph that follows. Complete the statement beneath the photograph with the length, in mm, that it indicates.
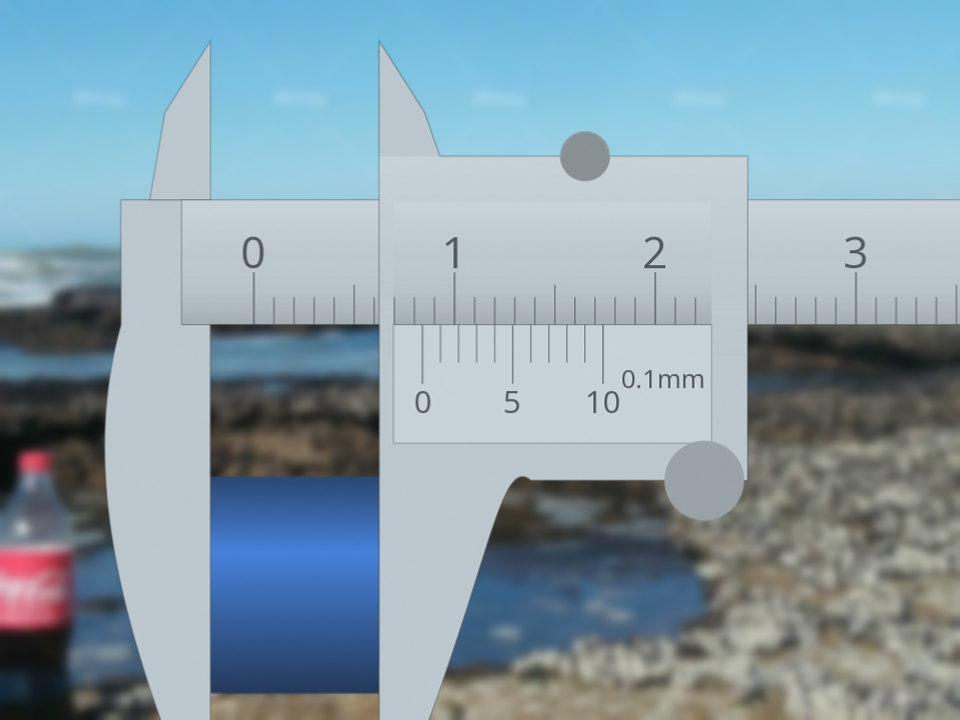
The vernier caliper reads 8.4 mm
